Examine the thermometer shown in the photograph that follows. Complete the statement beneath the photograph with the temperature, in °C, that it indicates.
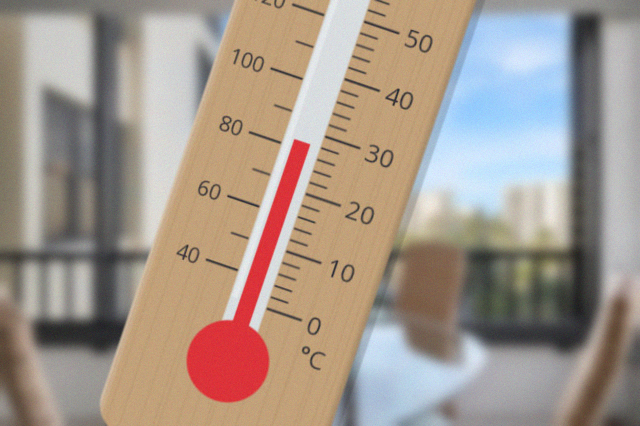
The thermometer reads 28 °C
